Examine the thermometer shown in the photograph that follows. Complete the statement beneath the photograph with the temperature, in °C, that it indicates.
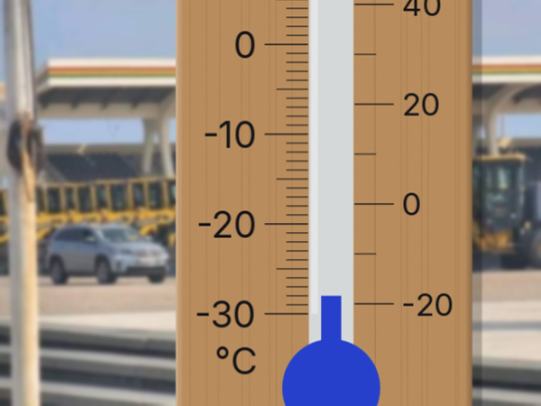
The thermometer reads -28 °C
